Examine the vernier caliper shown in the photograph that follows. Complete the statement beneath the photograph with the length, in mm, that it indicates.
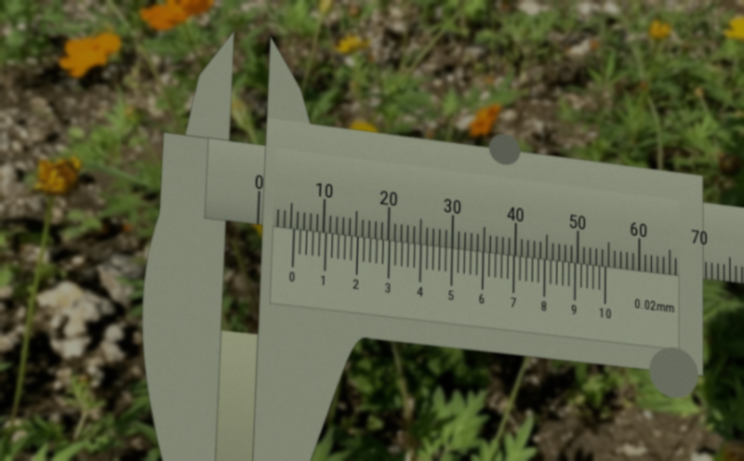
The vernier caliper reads 5.5 mm
